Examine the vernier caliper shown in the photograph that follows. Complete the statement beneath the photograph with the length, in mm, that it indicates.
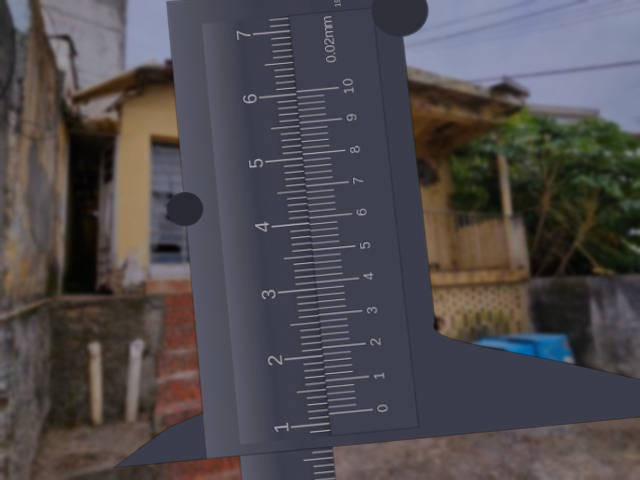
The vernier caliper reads 11.4 mm
